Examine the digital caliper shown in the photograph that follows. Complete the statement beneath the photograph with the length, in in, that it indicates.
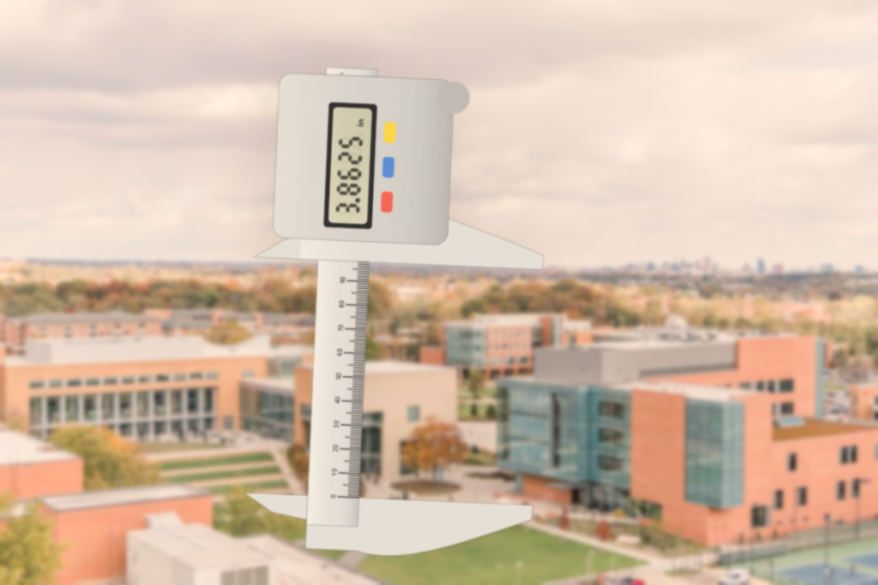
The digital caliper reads 3.8625 in
